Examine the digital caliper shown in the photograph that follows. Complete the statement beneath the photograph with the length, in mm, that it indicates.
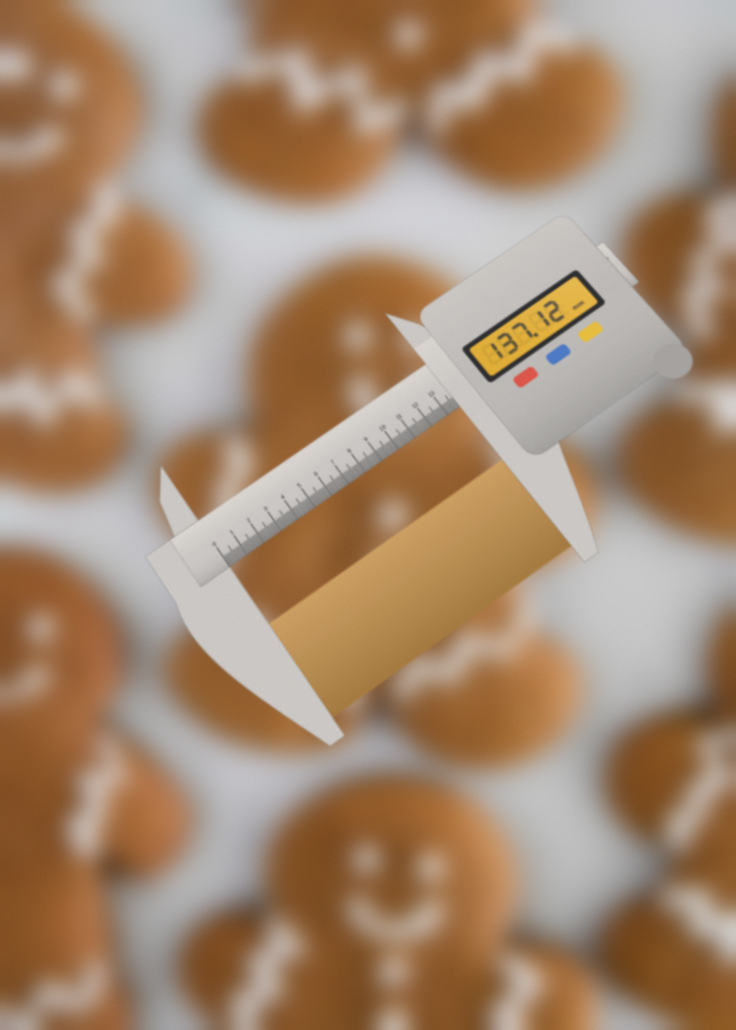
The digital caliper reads 137.12 mm
